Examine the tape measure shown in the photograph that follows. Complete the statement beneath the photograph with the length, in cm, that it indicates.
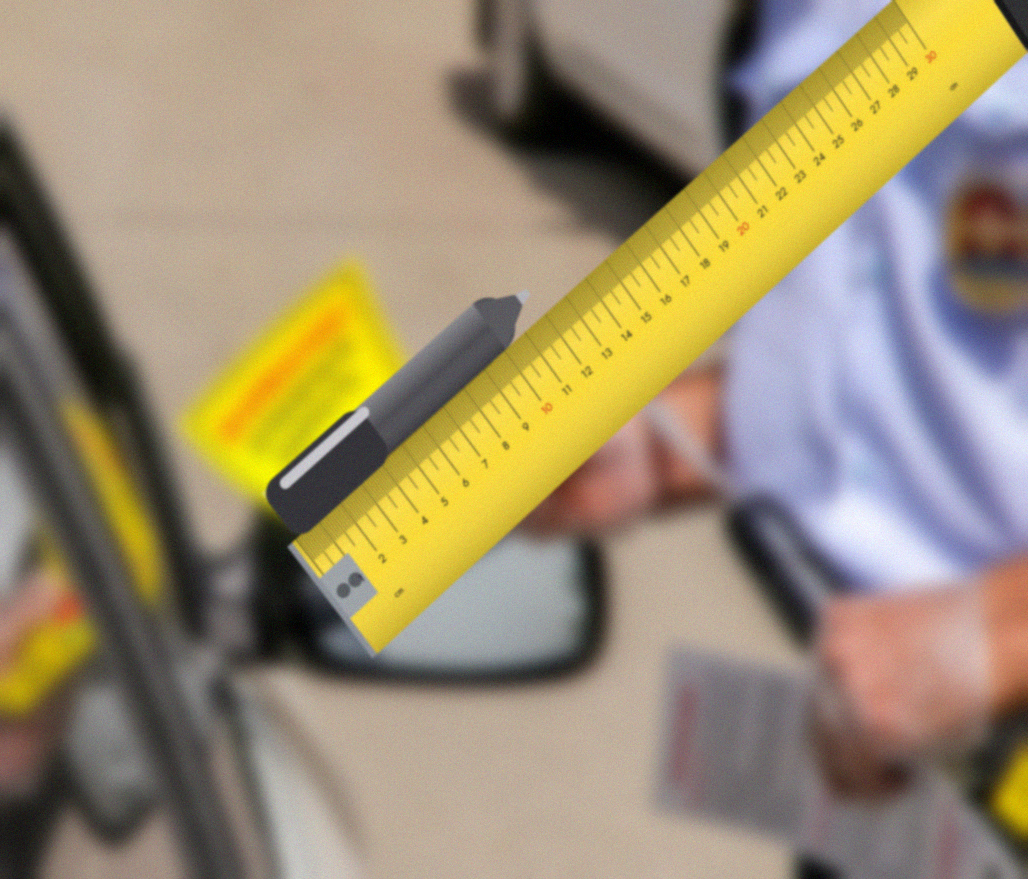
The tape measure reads 12 cm
